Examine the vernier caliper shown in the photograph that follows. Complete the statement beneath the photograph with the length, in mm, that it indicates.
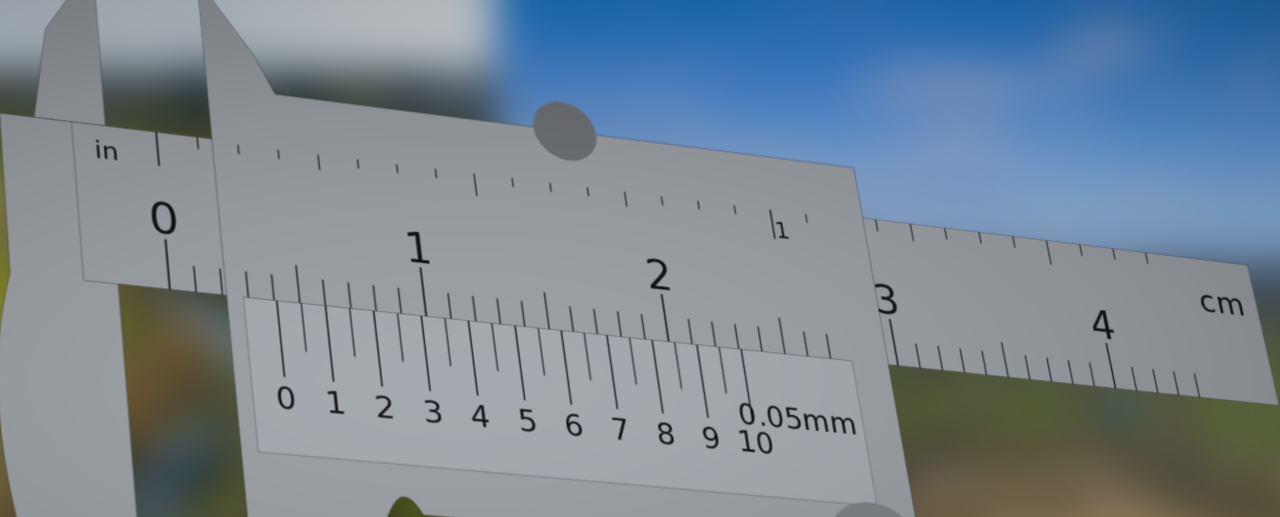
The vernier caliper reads 4.1 mm
